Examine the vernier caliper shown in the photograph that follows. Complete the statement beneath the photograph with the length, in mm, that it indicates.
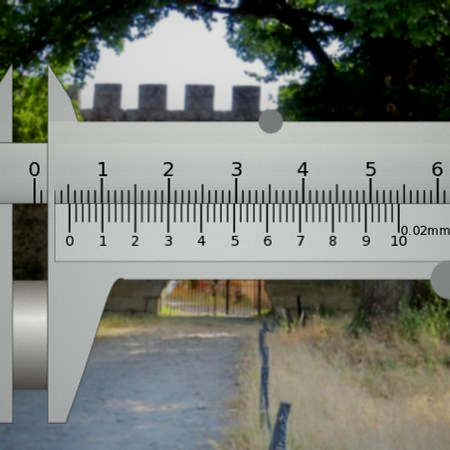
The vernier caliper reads 5.2 mm
